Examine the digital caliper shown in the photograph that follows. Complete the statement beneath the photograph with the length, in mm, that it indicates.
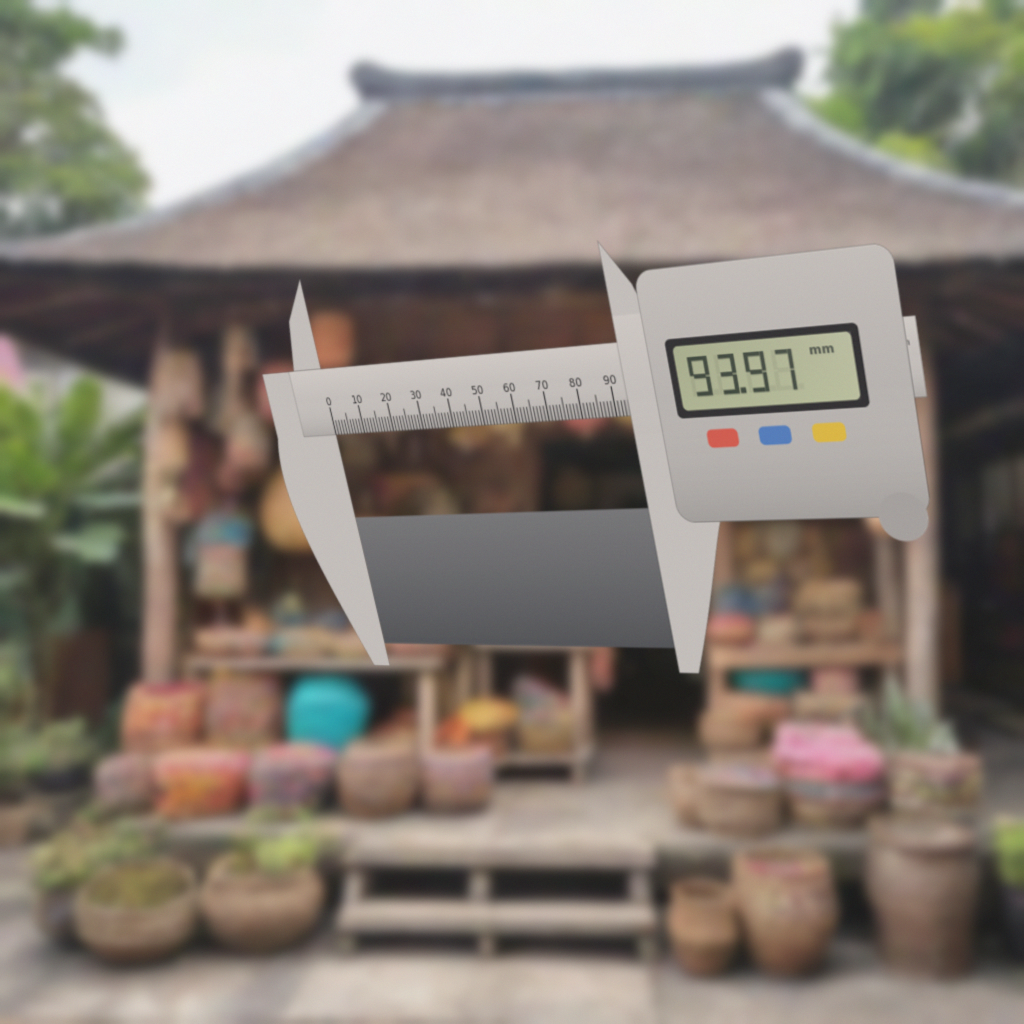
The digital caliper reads 93.97 mm
